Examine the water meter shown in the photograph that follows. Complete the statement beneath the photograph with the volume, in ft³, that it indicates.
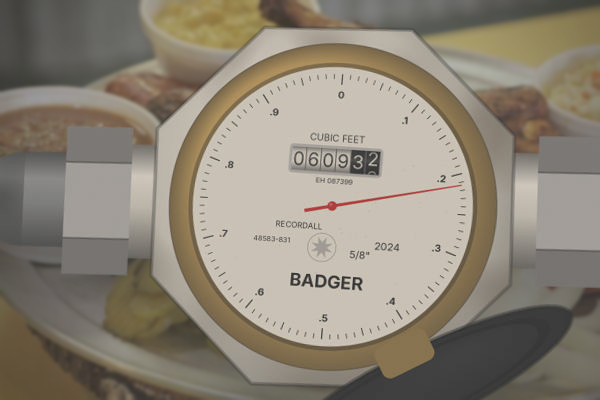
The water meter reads 60932.21 ft³
